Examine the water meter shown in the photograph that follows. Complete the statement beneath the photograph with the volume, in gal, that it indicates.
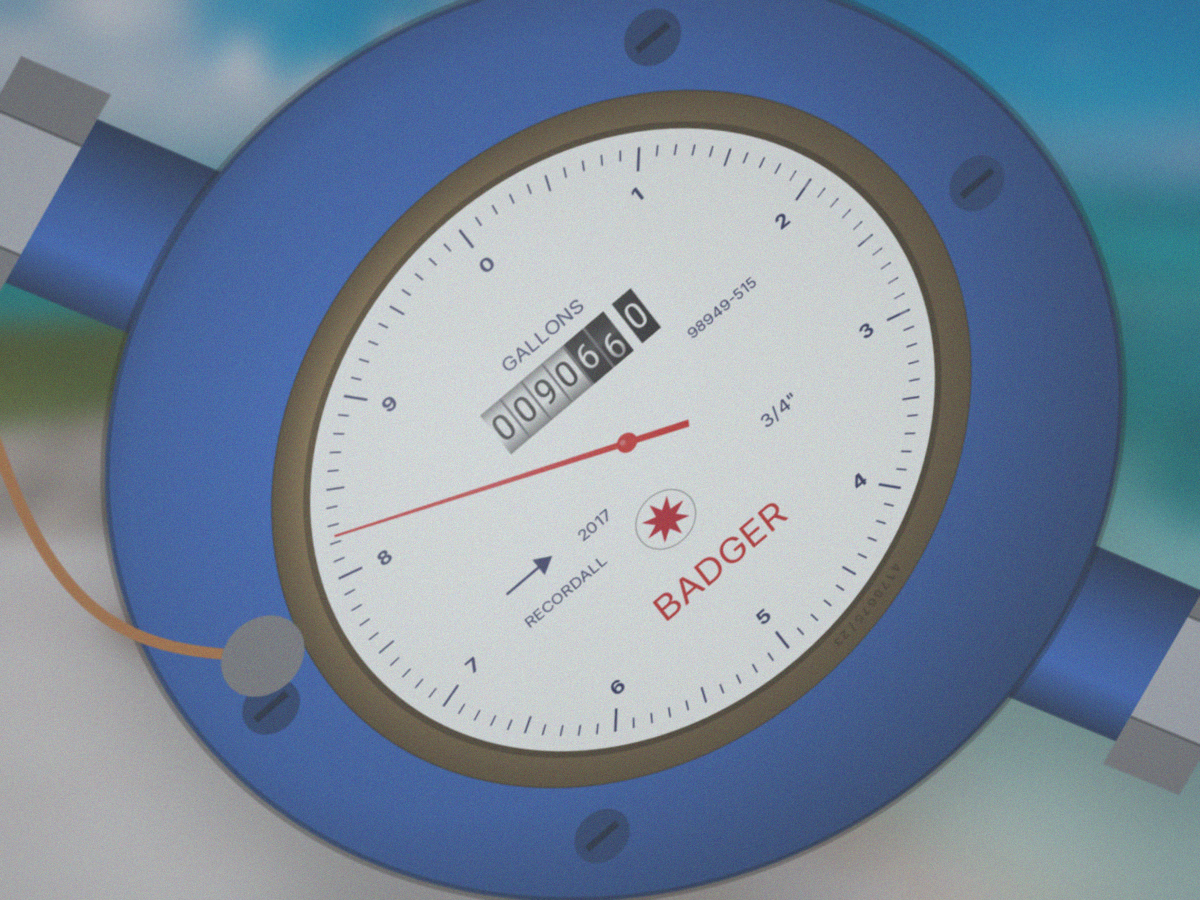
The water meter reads 90658.2 gal
